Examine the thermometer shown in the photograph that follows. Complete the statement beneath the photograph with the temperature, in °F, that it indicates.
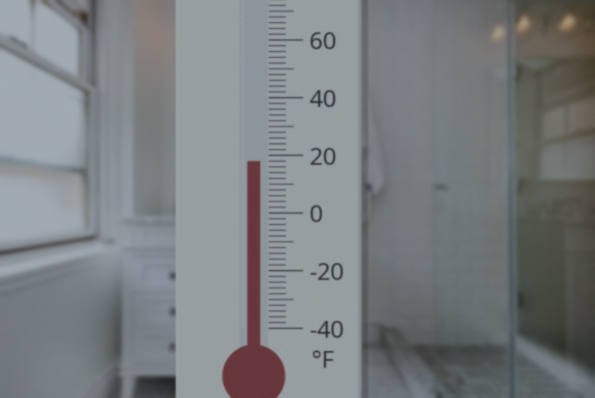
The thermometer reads 18 °F
